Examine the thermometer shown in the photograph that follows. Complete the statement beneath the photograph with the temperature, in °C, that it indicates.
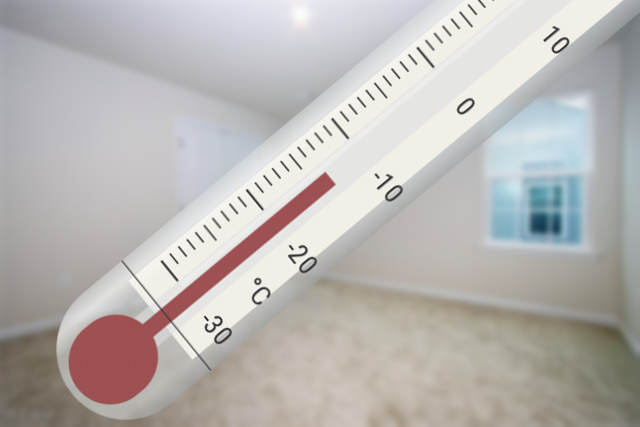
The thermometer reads -13.5 °C
